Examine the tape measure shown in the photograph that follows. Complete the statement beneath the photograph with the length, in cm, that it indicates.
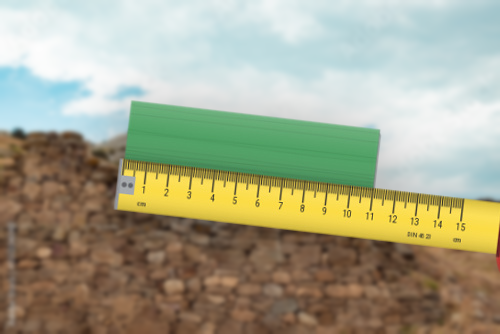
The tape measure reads 11 cm
